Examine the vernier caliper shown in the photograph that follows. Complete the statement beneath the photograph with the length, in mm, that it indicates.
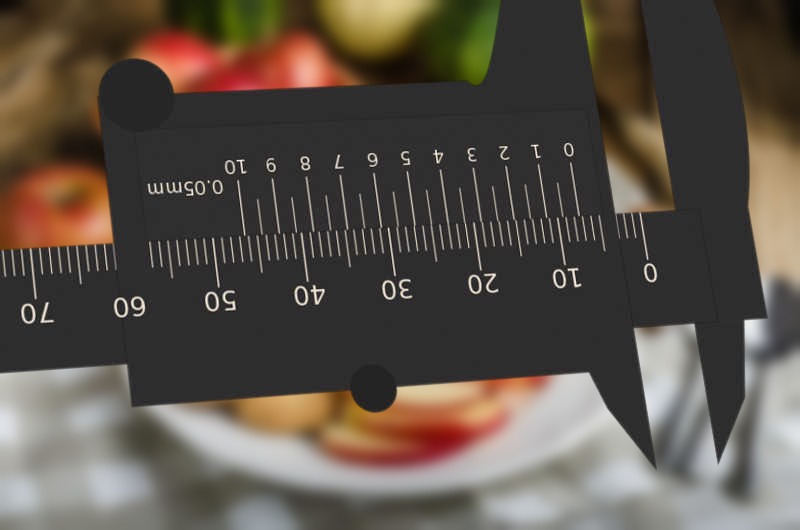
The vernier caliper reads 7.4 mm
